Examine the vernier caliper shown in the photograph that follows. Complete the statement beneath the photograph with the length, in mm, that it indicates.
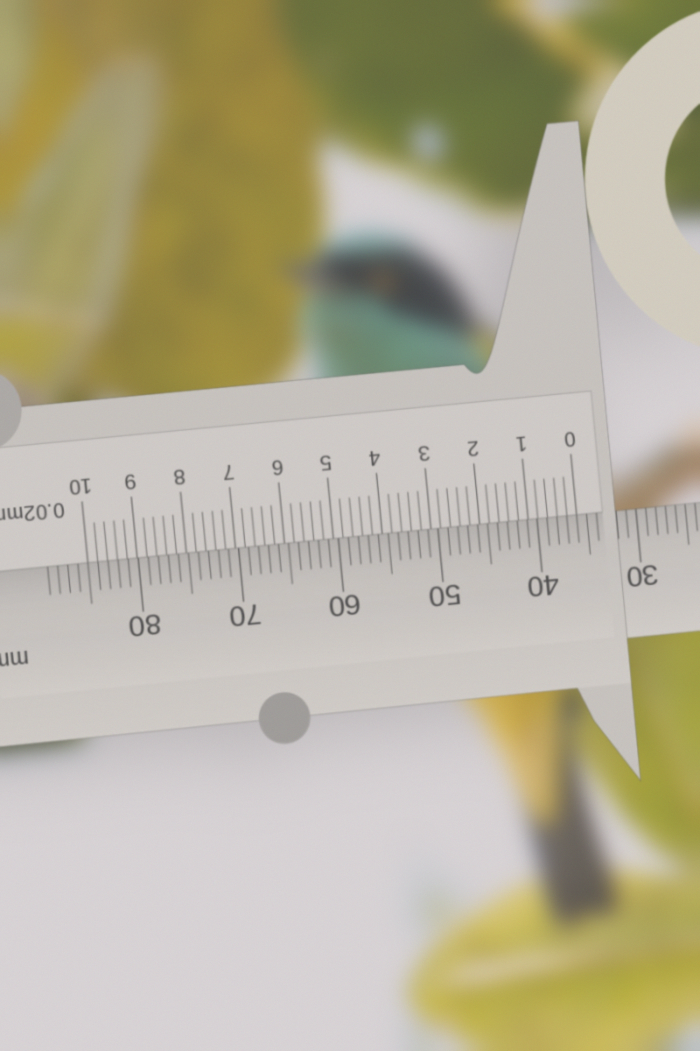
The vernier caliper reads 36.0 mm
